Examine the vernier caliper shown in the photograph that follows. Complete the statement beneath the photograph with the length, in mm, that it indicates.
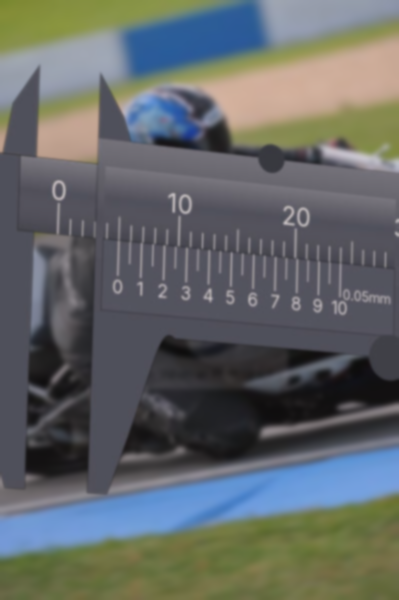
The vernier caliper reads 5.0 mm
